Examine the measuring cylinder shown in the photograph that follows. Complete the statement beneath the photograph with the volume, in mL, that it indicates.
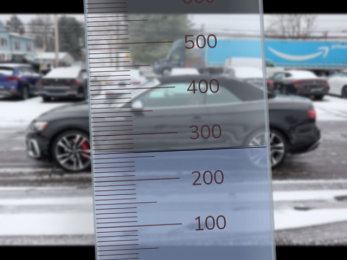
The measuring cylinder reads 260 mL
